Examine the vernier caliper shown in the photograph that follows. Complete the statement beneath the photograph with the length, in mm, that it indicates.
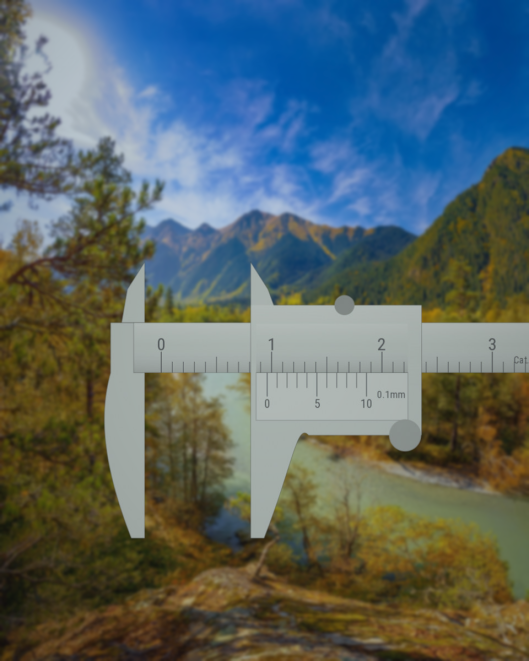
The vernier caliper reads 9.6 mm
